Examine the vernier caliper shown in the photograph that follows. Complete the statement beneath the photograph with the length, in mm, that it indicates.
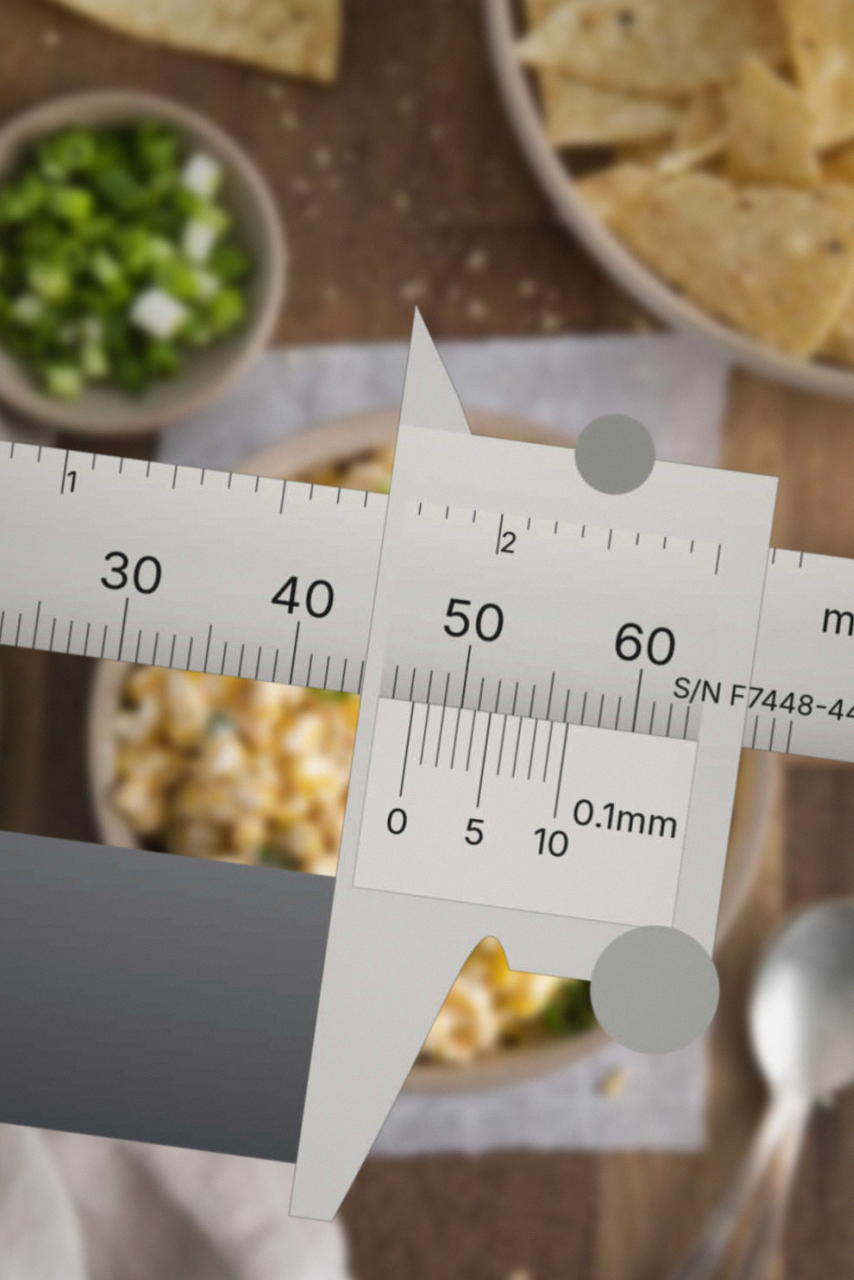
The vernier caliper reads 47.2 mm
